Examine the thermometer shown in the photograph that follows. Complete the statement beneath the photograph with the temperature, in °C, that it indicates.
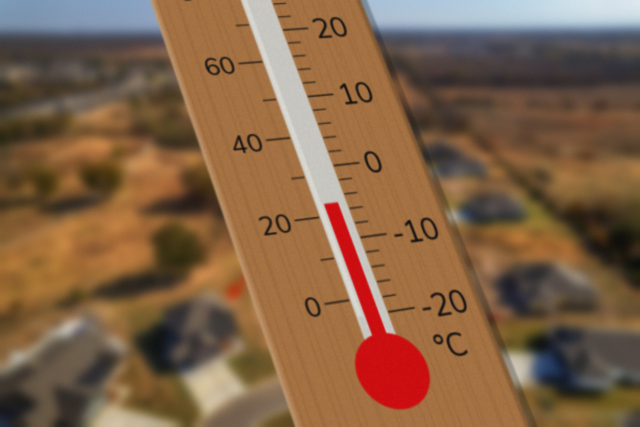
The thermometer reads -5 °C
